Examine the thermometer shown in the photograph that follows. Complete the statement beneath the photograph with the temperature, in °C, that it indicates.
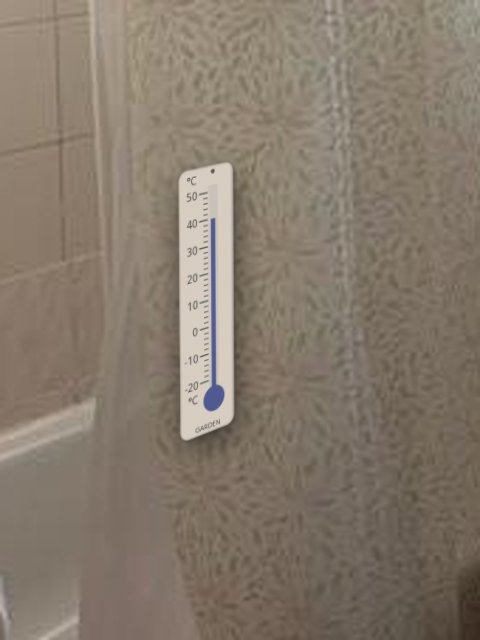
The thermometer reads 40 °C
